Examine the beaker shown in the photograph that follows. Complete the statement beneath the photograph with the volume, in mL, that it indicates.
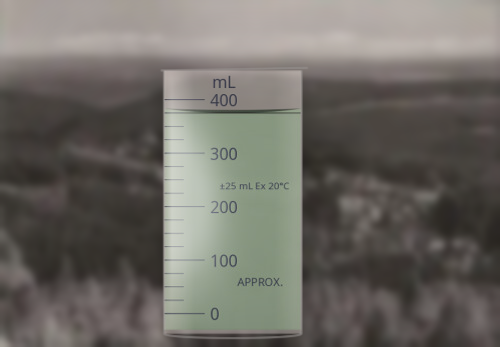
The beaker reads 375 mL
